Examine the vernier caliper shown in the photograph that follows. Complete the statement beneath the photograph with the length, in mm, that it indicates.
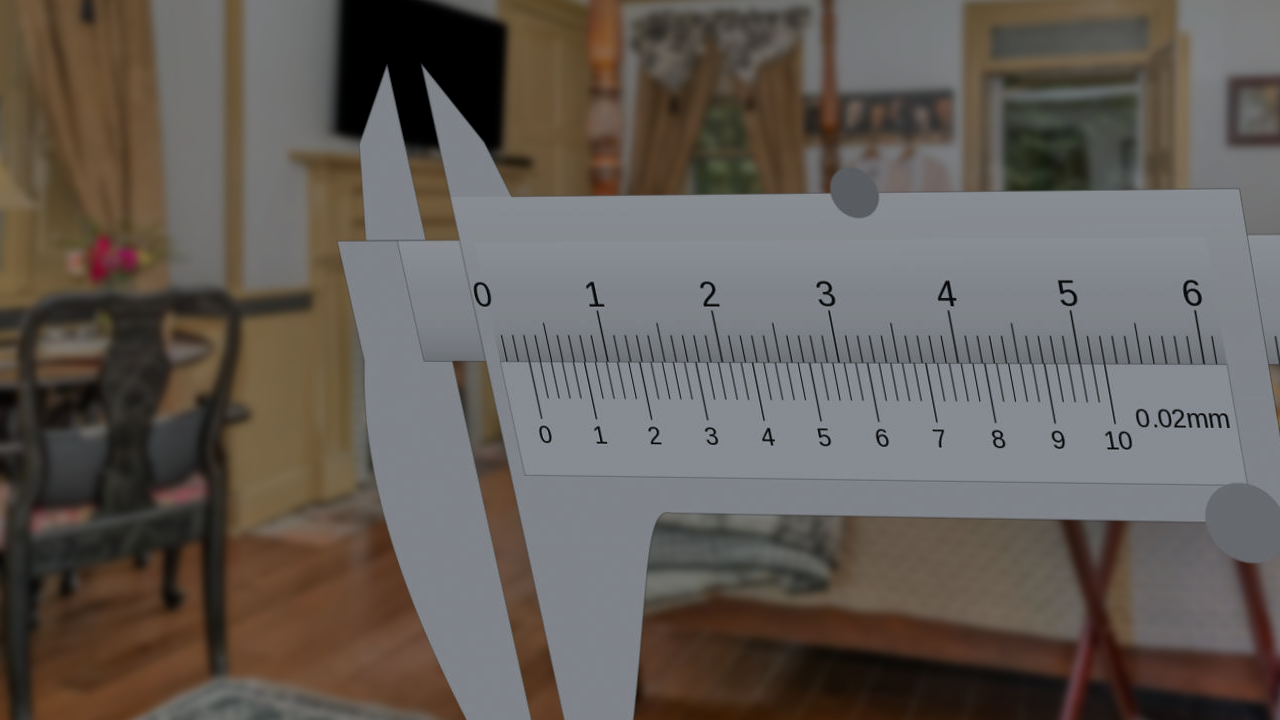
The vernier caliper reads 3.0 mm
